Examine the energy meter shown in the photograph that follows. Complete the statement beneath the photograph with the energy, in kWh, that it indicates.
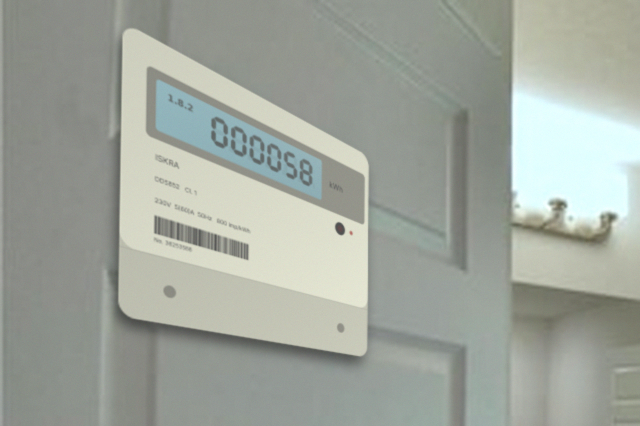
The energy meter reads 58 kWh
